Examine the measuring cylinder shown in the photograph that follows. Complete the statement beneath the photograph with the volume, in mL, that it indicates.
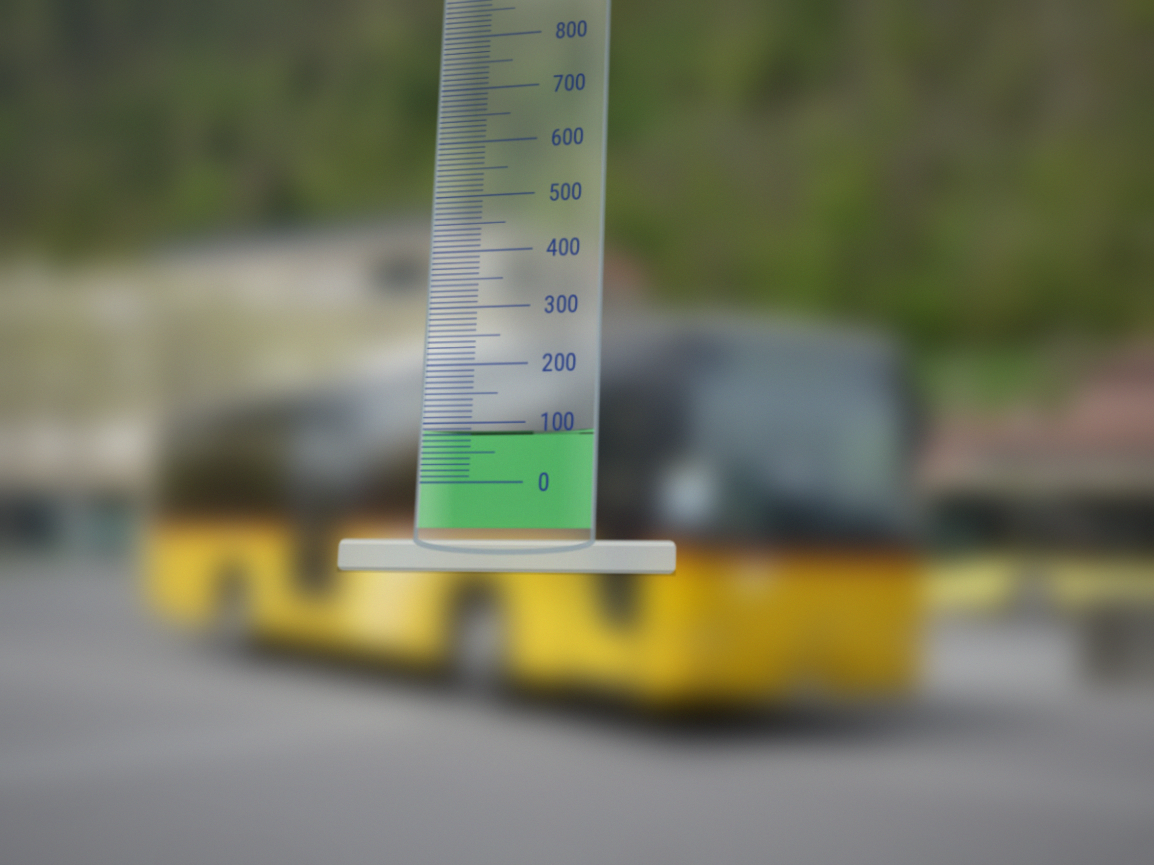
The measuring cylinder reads 80 mL
